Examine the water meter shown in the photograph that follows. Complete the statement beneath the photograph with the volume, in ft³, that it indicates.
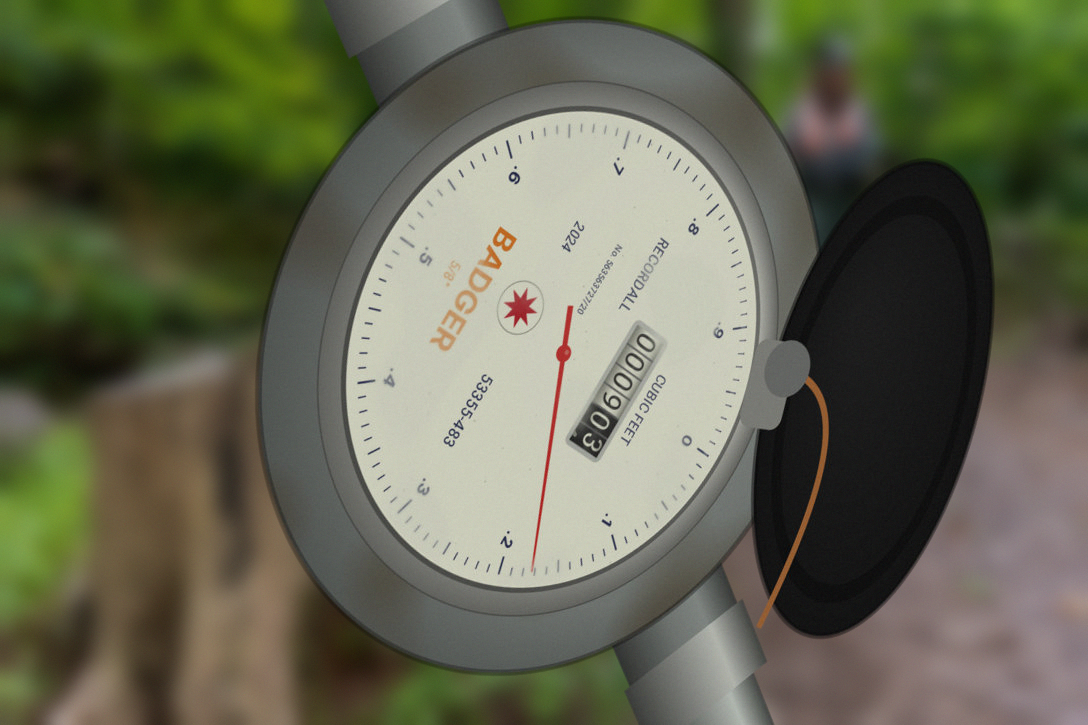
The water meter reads 903.17 ft³
